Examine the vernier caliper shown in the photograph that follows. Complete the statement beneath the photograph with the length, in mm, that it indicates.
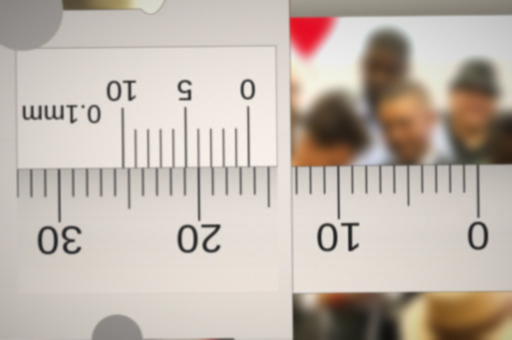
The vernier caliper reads 16.4 mm
